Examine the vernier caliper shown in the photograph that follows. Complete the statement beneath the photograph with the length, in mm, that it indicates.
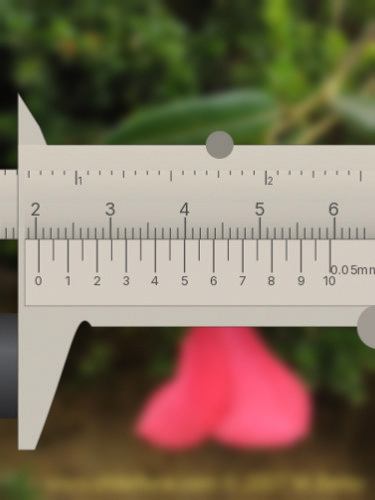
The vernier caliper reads 20.4 mm
